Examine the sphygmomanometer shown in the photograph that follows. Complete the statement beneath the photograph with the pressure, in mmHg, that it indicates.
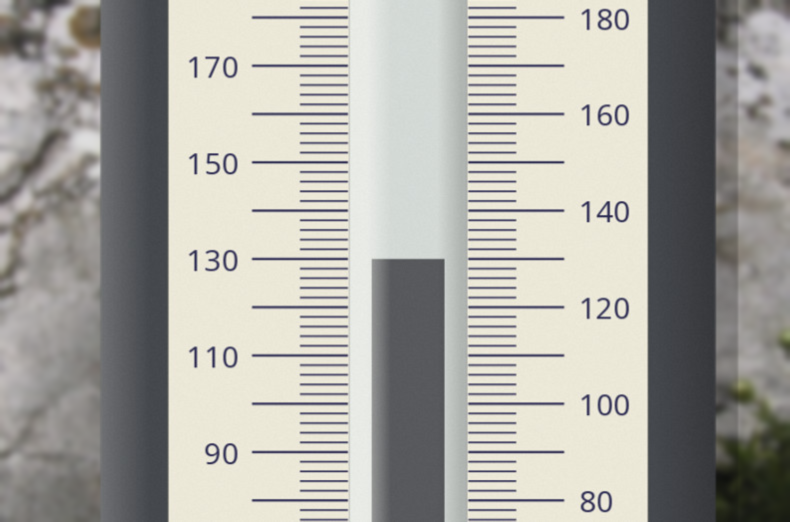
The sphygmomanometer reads 130 mmHg
